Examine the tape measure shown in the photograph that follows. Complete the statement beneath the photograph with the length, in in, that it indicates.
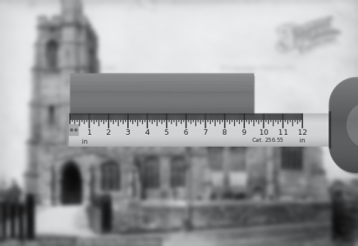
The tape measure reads 9.5 in
